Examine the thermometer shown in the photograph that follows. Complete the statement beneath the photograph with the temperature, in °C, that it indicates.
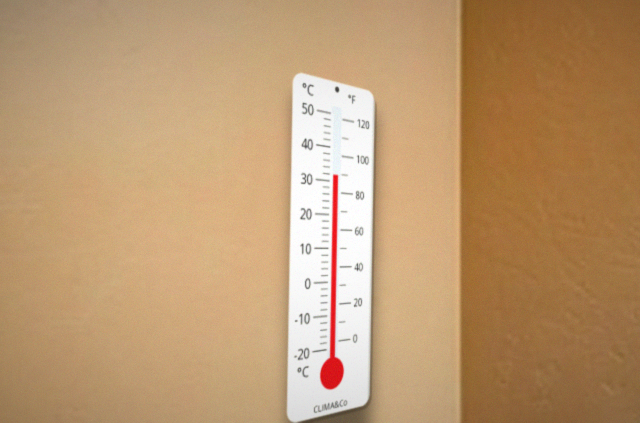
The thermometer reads 32 °C
